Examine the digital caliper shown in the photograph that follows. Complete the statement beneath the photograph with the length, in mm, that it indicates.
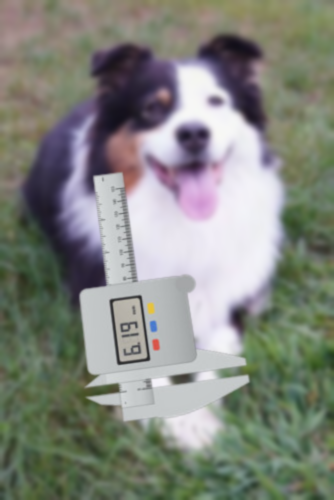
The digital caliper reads 6.19 mm
